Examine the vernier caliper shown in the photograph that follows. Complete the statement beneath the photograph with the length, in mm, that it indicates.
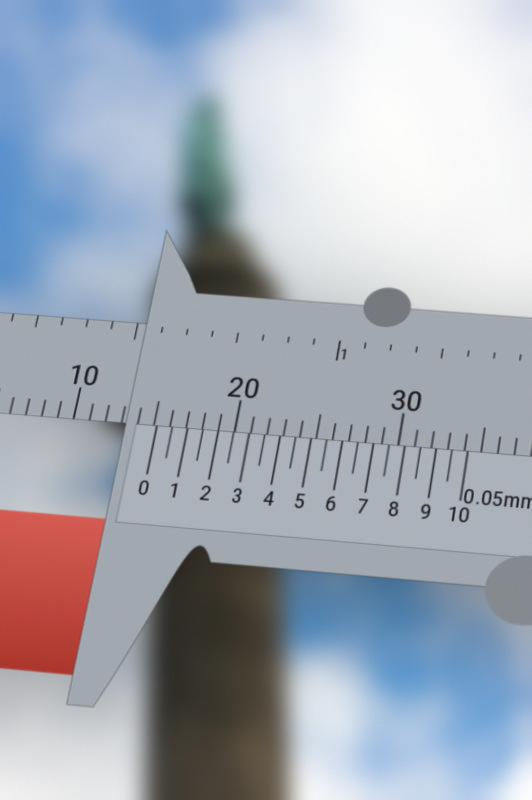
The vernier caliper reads 15.2 mm
